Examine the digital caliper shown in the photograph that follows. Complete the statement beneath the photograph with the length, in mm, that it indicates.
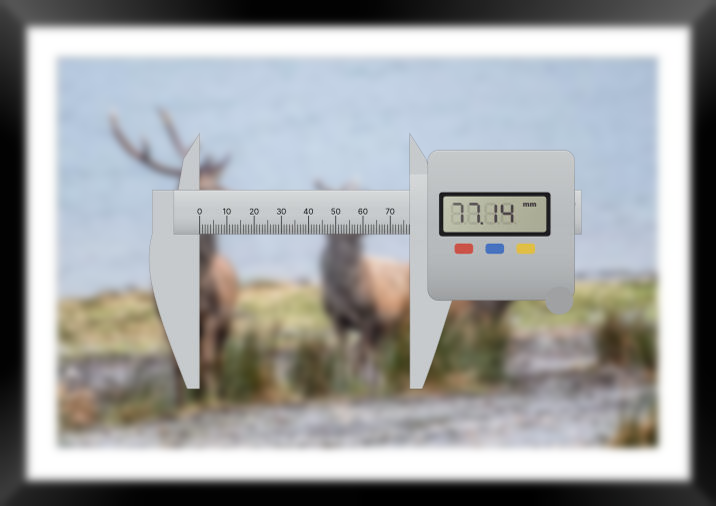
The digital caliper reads 77.14 mm
